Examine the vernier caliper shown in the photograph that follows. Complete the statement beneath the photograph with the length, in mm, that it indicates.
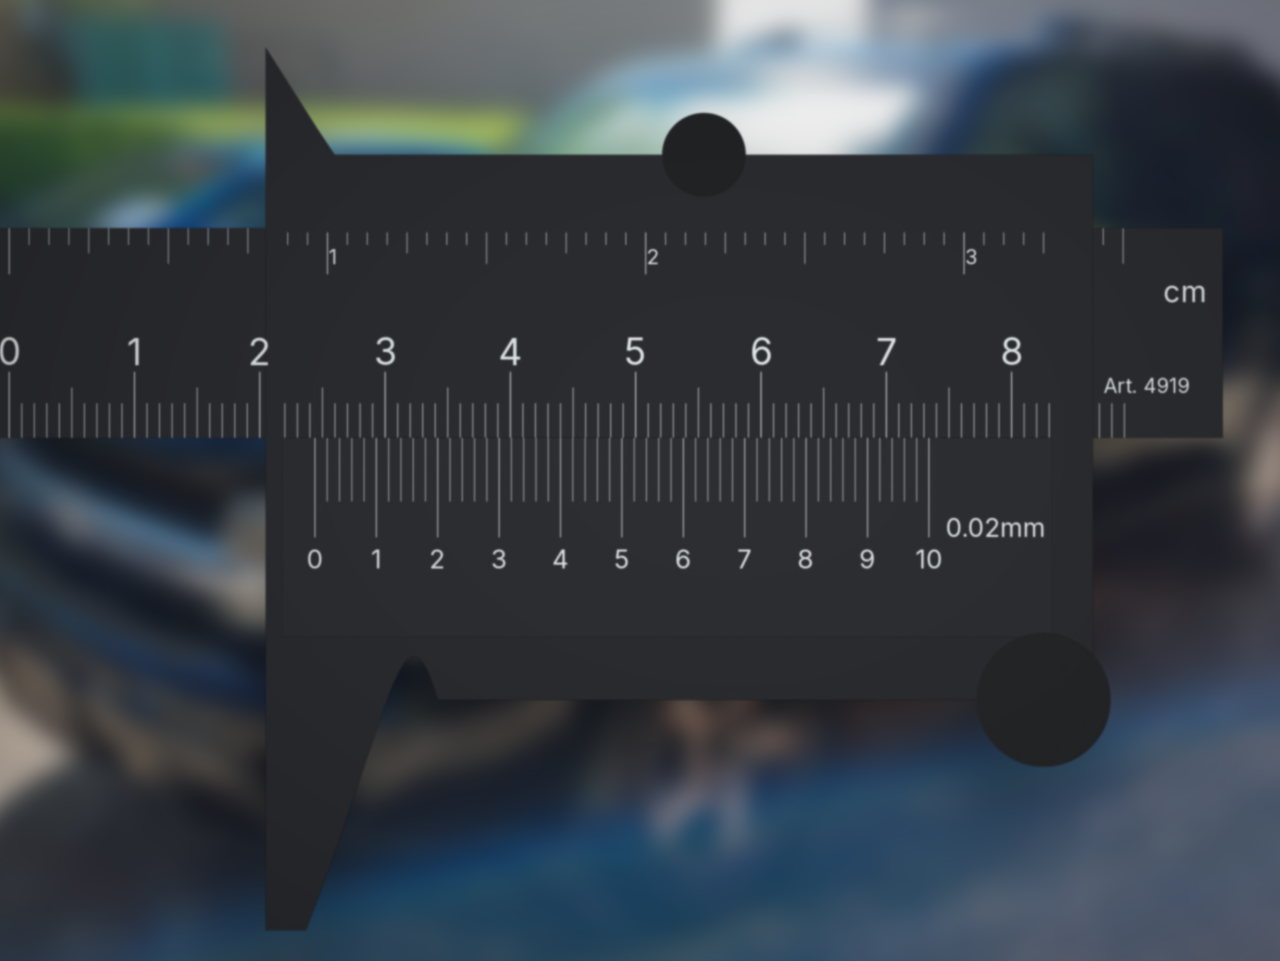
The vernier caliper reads 24.4 mm
